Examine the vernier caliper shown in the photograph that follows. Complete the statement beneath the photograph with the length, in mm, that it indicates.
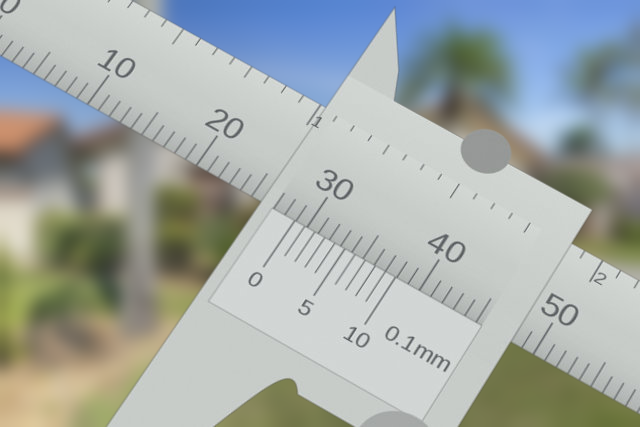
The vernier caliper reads 28.9 mm
